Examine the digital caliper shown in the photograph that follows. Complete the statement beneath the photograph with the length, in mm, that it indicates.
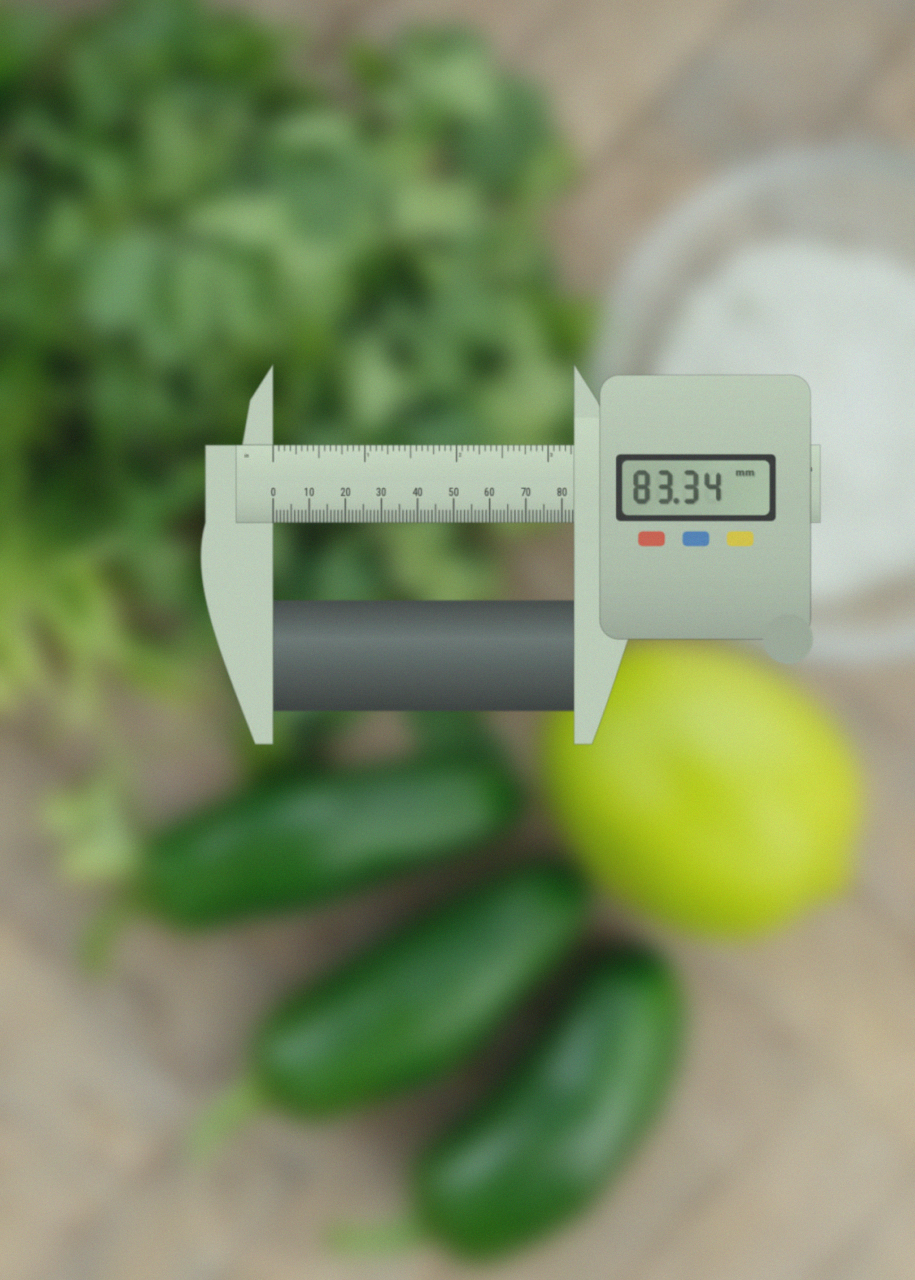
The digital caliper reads 83.34 mm
